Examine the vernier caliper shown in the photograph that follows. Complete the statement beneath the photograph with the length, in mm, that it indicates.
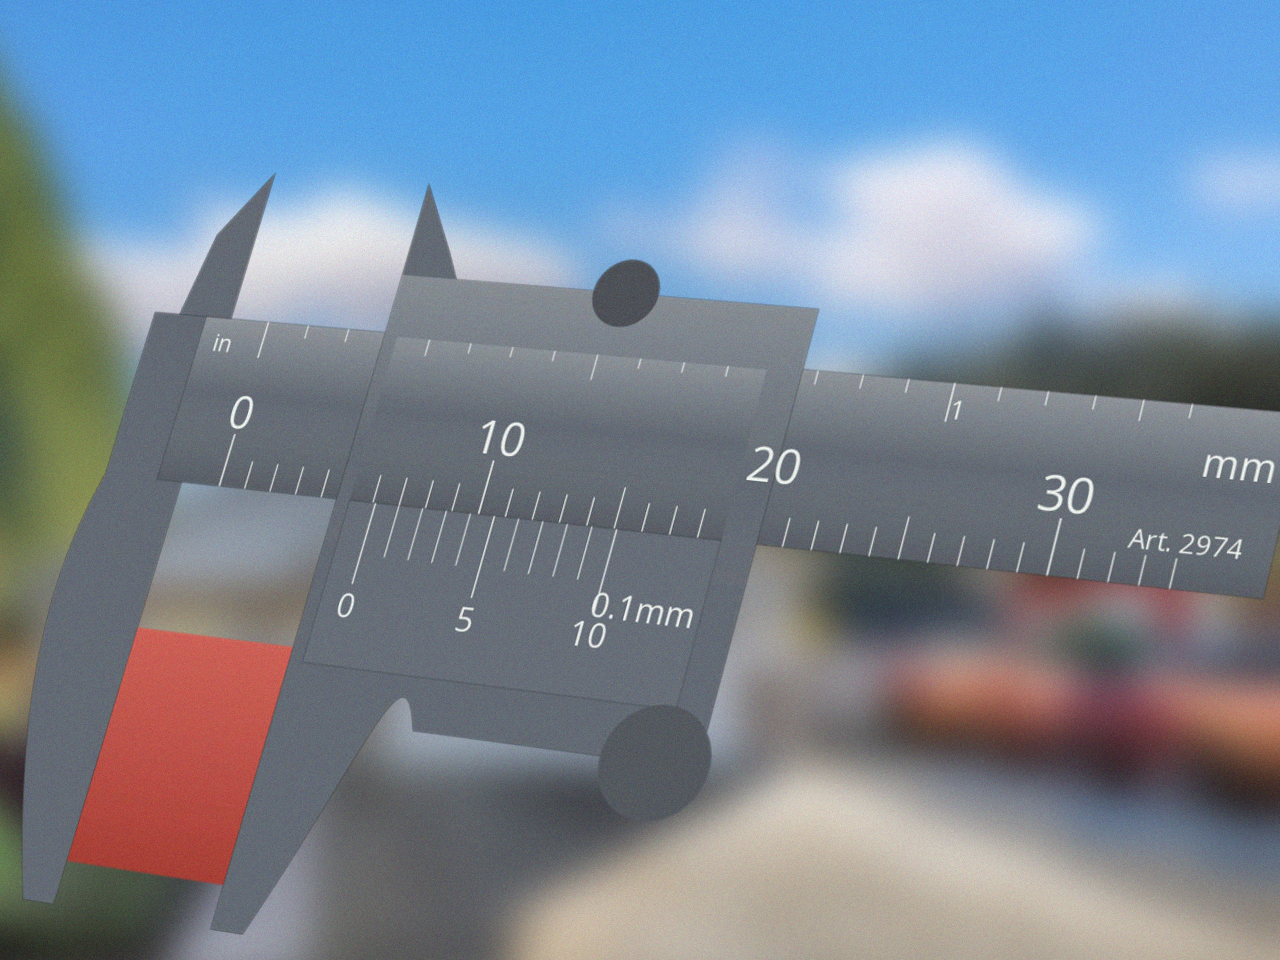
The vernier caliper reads 6.1 mm
